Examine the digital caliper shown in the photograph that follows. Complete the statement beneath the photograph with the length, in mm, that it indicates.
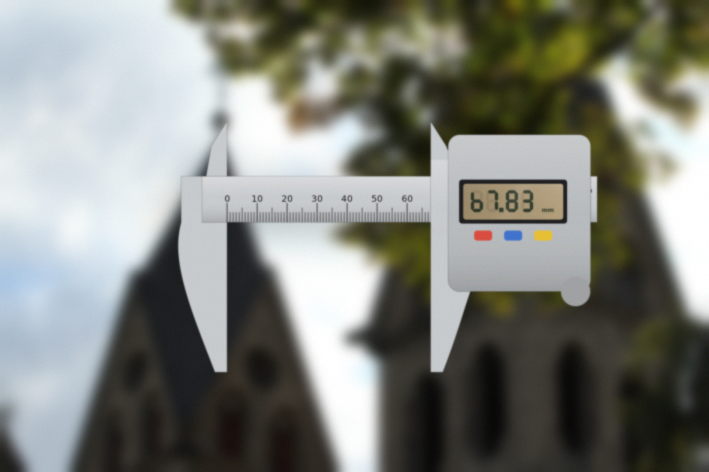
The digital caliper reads 67.83 mm
